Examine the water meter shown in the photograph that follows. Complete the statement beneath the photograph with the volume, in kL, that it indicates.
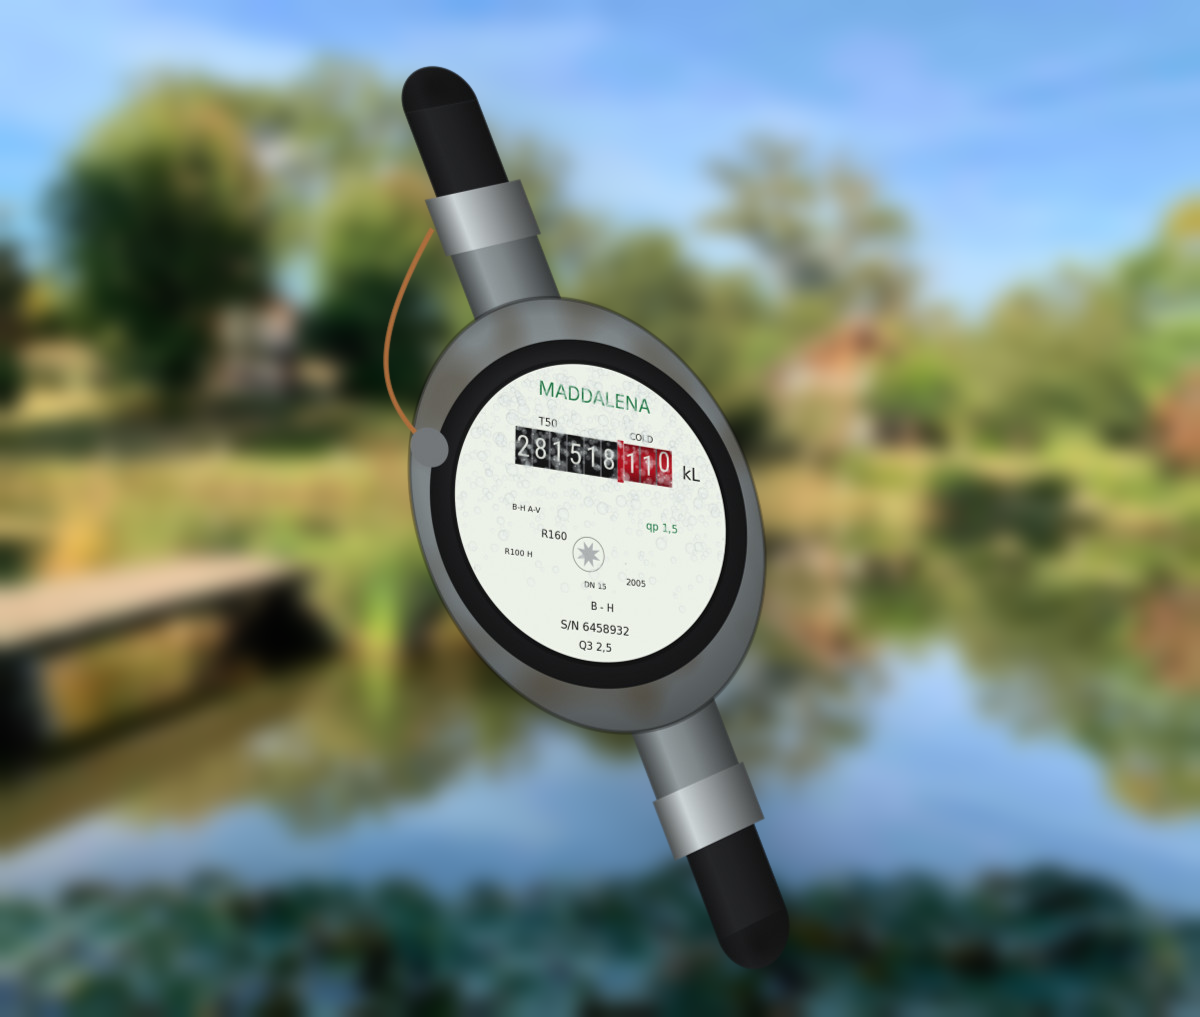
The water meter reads 281518.110 kL
